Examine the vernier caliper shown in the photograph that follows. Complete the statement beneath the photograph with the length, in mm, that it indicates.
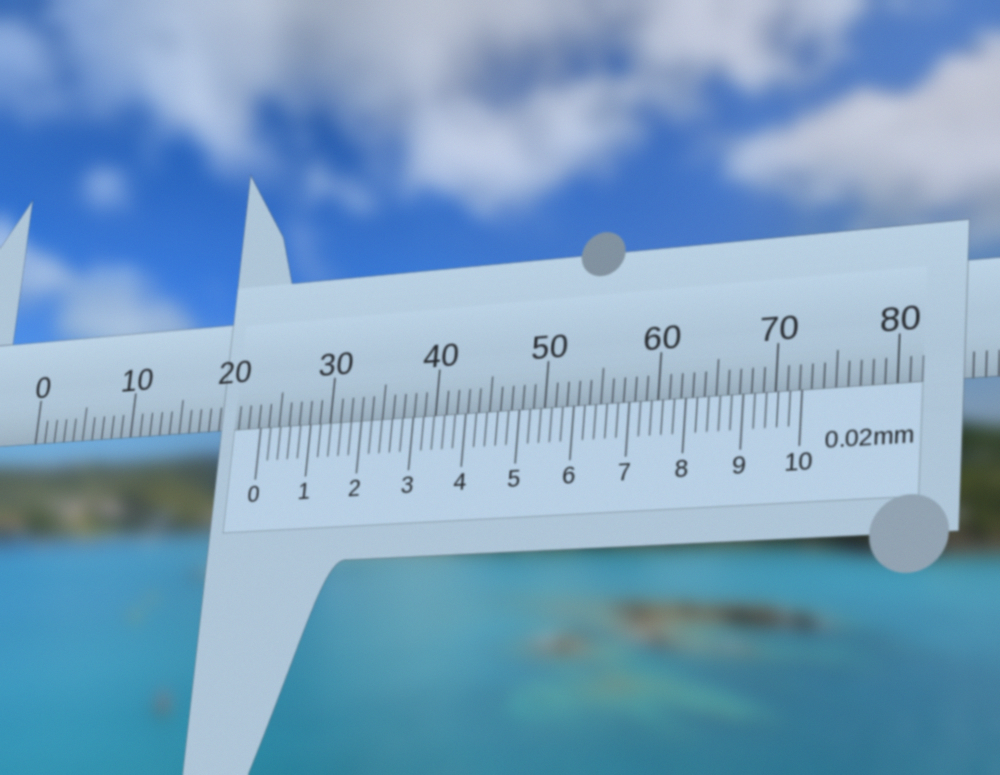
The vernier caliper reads 23.2 mm
